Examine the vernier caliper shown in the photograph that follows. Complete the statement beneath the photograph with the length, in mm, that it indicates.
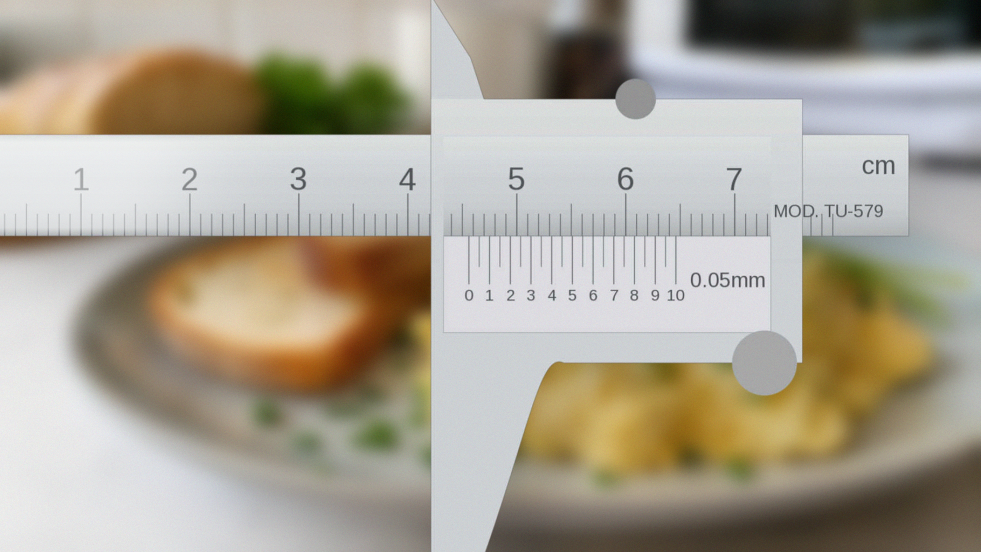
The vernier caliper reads 45.6 mm
